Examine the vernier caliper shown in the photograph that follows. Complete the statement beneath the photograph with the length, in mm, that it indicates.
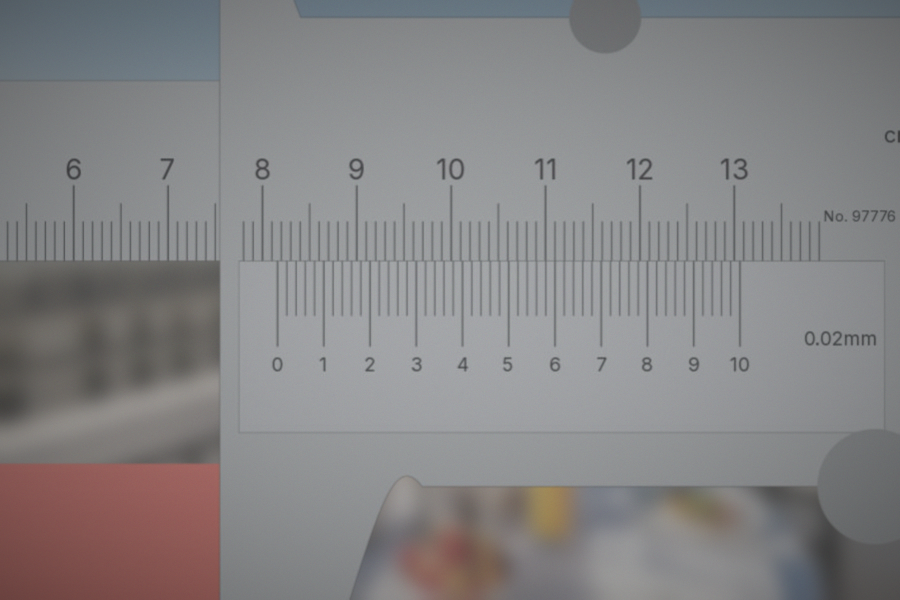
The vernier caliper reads 81.6 mm
